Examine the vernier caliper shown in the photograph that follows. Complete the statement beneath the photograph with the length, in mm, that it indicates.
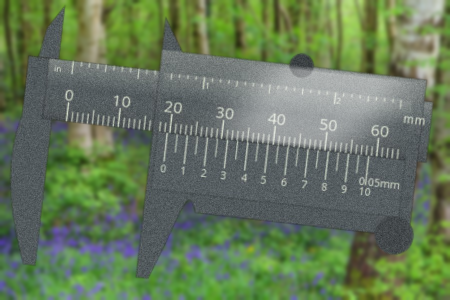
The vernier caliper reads 19.5 mm
